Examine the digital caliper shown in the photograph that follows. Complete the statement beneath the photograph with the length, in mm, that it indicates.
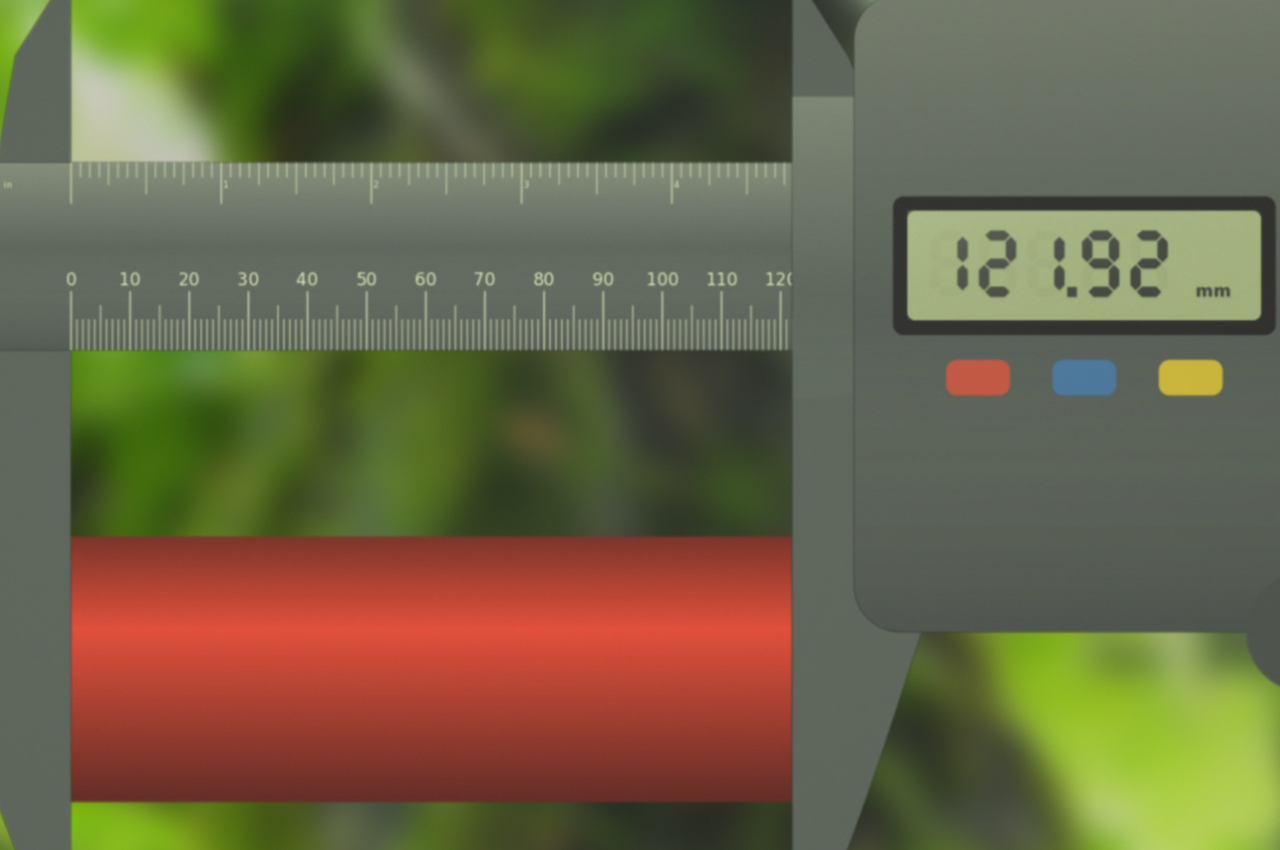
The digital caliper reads 121.92 mm
